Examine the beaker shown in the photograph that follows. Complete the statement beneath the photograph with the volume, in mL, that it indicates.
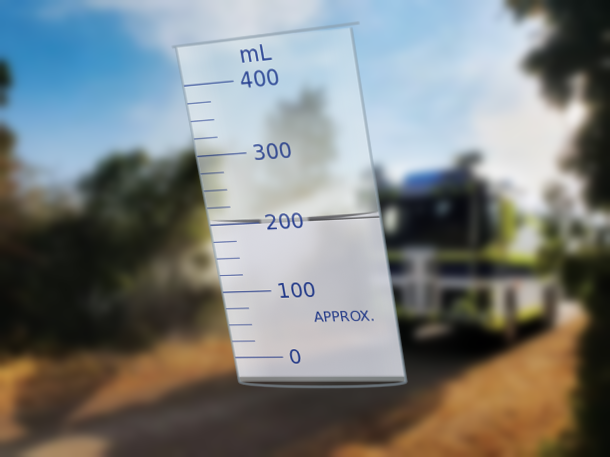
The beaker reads 200 mL
